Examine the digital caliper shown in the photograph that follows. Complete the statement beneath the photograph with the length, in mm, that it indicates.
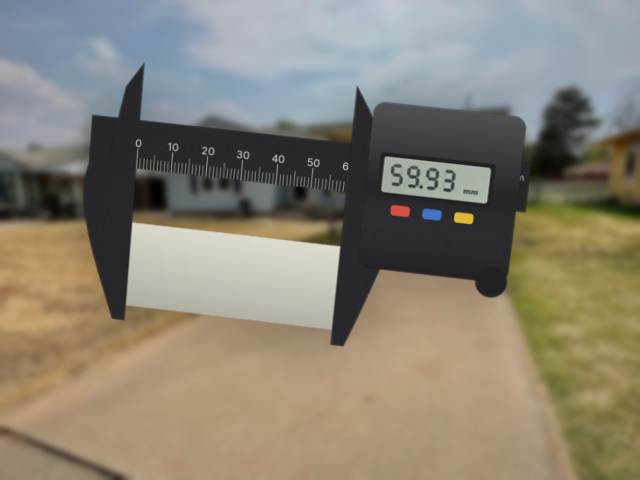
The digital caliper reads 59.93 mm
